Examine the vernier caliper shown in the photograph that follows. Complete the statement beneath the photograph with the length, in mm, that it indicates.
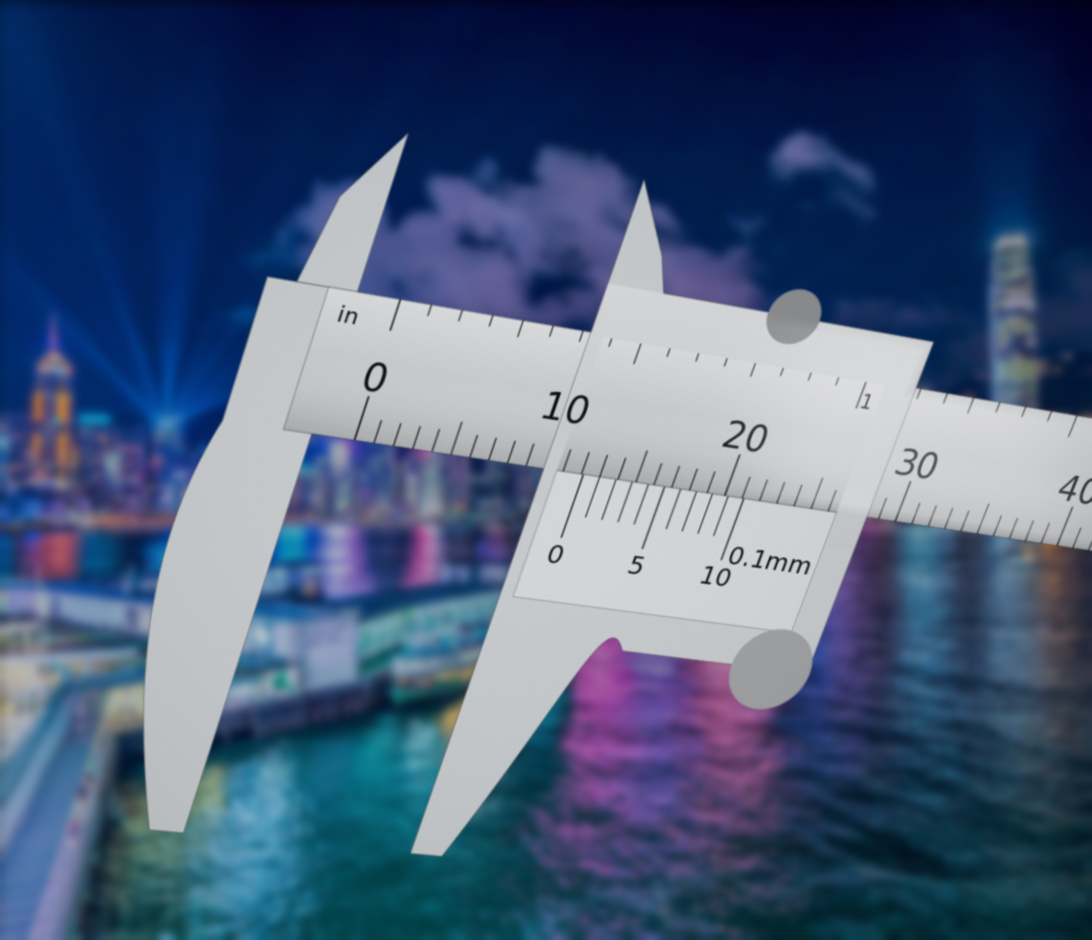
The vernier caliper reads 12.1 mm
